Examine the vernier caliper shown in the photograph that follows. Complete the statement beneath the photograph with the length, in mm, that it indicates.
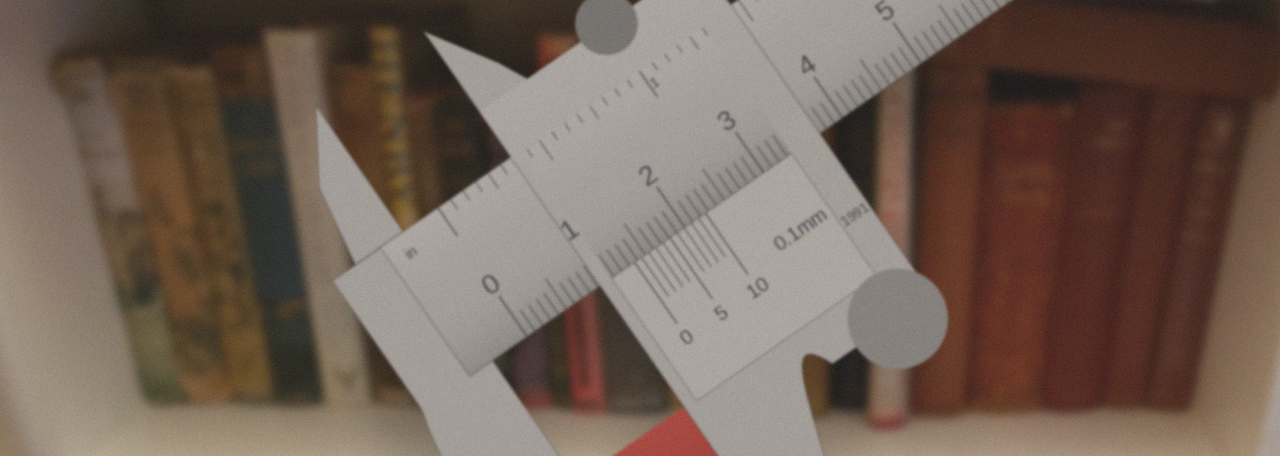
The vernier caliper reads 13.6 mm
